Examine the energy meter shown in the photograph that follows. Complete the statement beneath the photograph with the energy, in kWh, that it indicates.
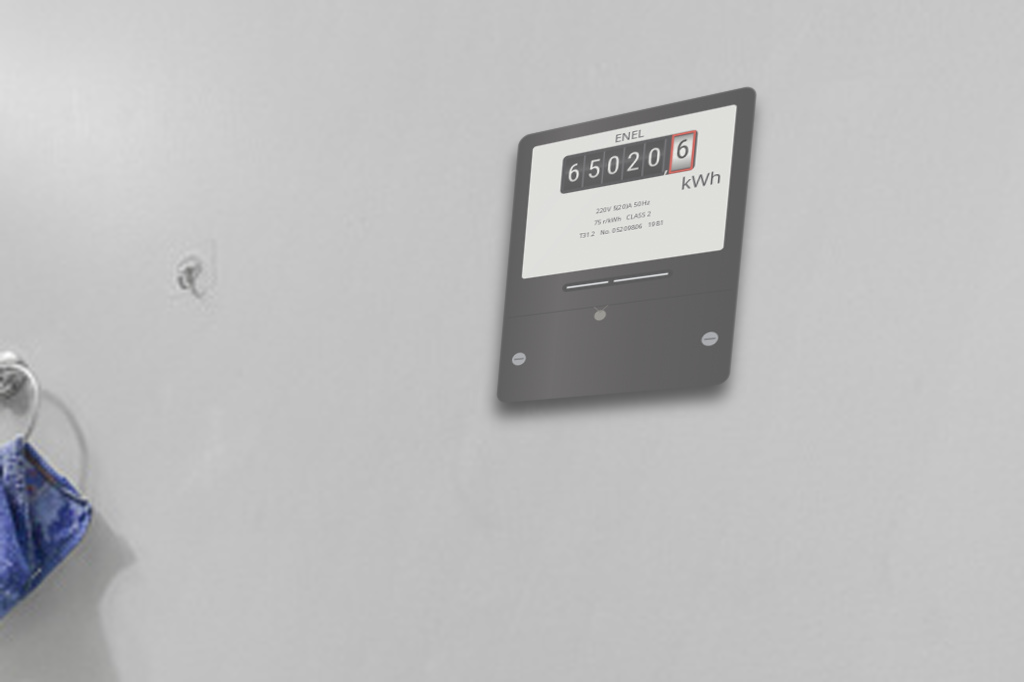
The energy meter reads 65020.6 kWh
